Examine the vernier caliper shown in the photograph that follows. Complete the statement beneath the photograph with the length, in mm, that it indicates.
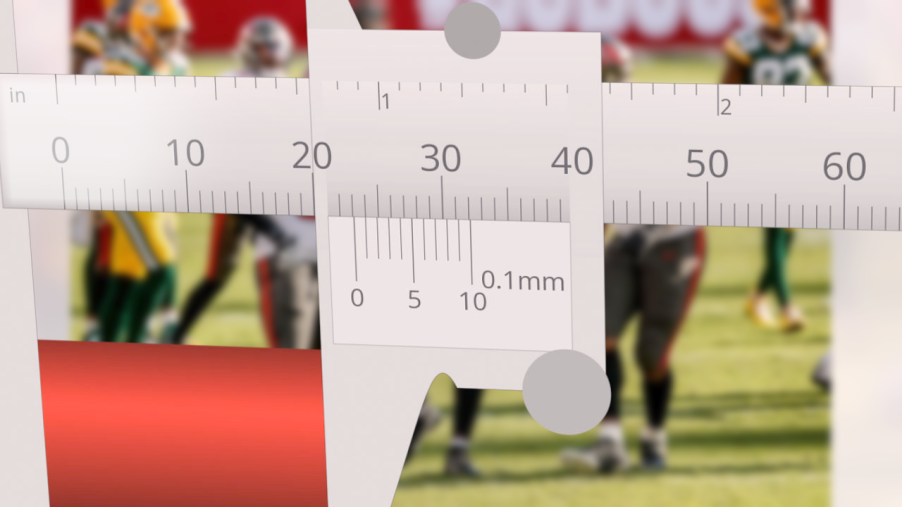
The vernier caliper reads 23.1 mm
